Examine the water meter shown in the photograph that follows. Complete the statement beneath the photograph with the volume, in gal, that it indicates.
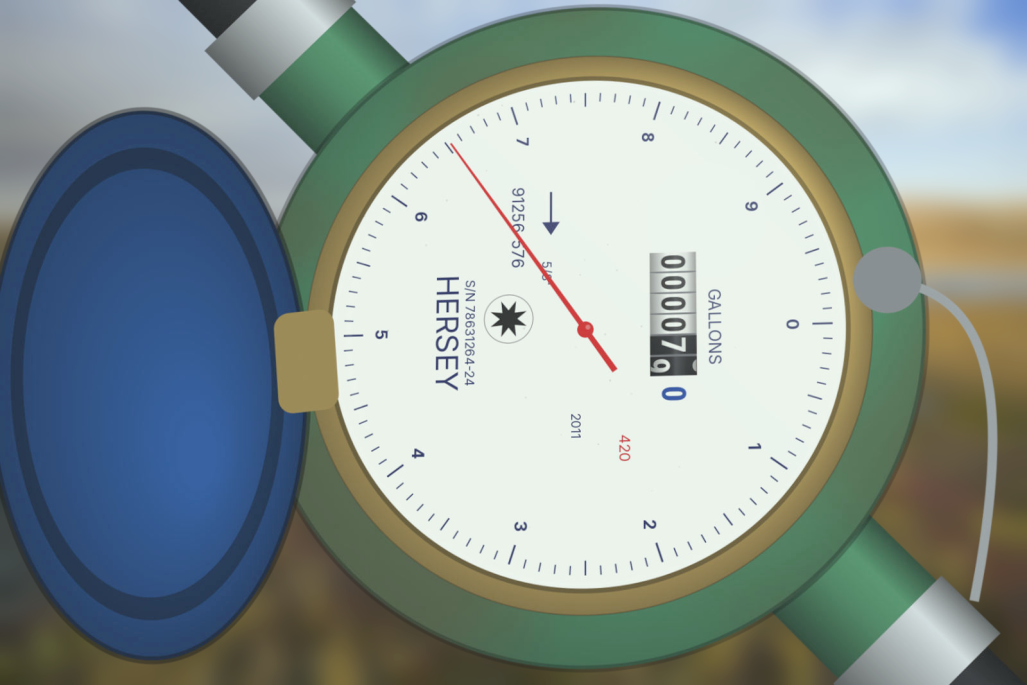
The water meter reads 786.5 gal
